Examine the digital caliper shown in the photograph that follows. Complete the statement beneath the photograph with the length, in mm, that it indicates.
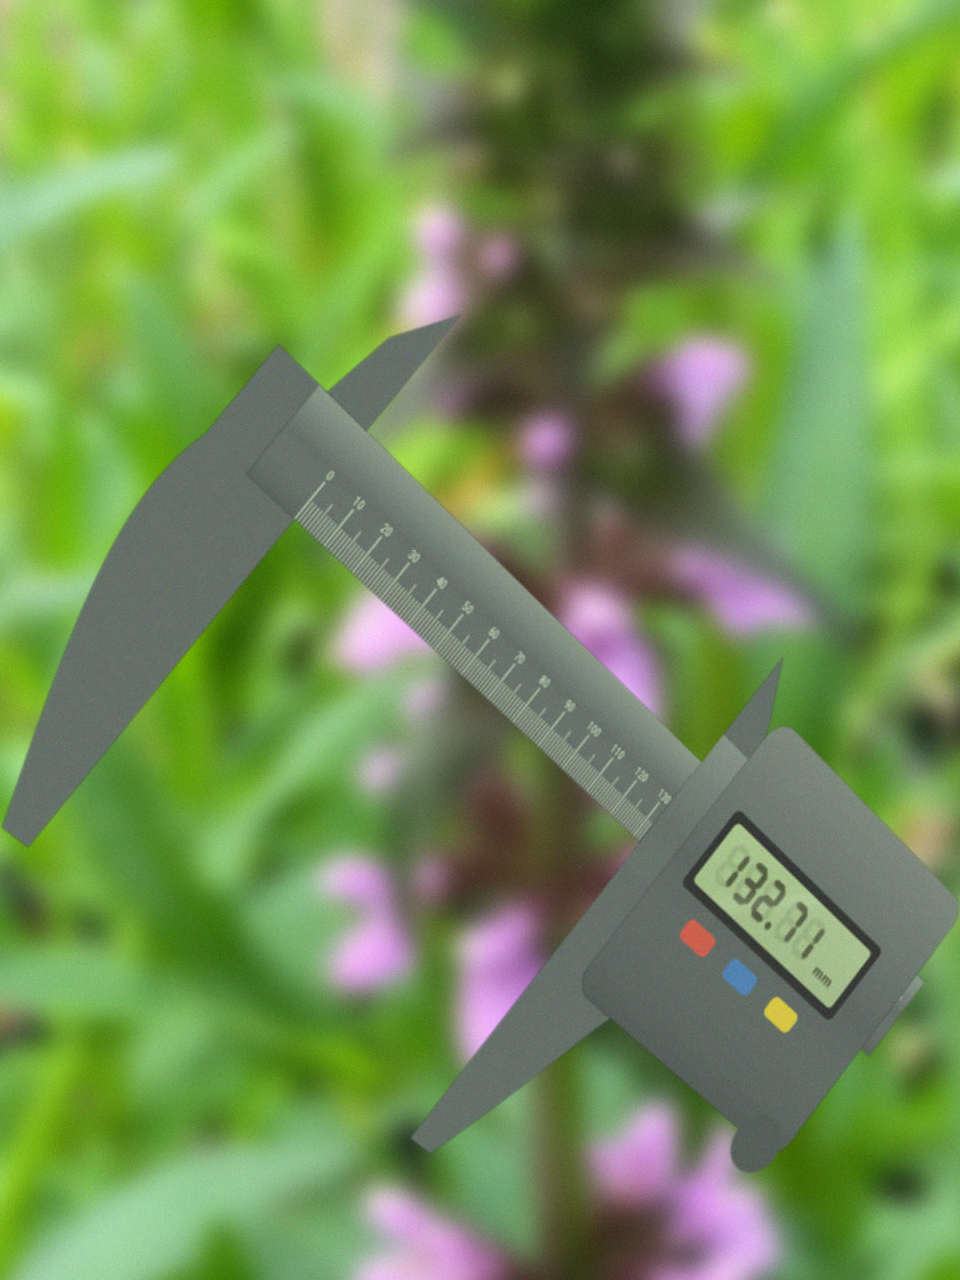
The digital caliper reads 132.71 mm
